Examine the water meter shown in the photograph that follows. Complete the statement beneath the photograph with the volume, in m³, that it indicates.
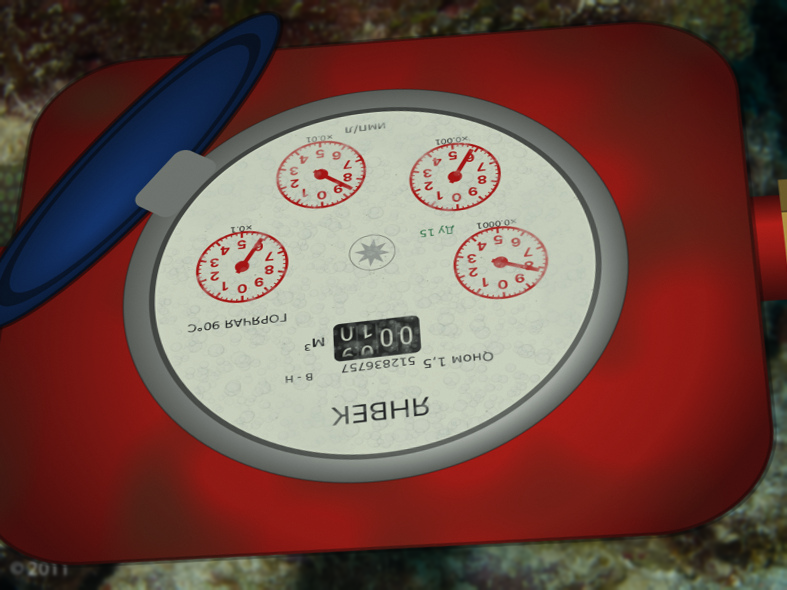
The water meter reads 9.5858 m³
